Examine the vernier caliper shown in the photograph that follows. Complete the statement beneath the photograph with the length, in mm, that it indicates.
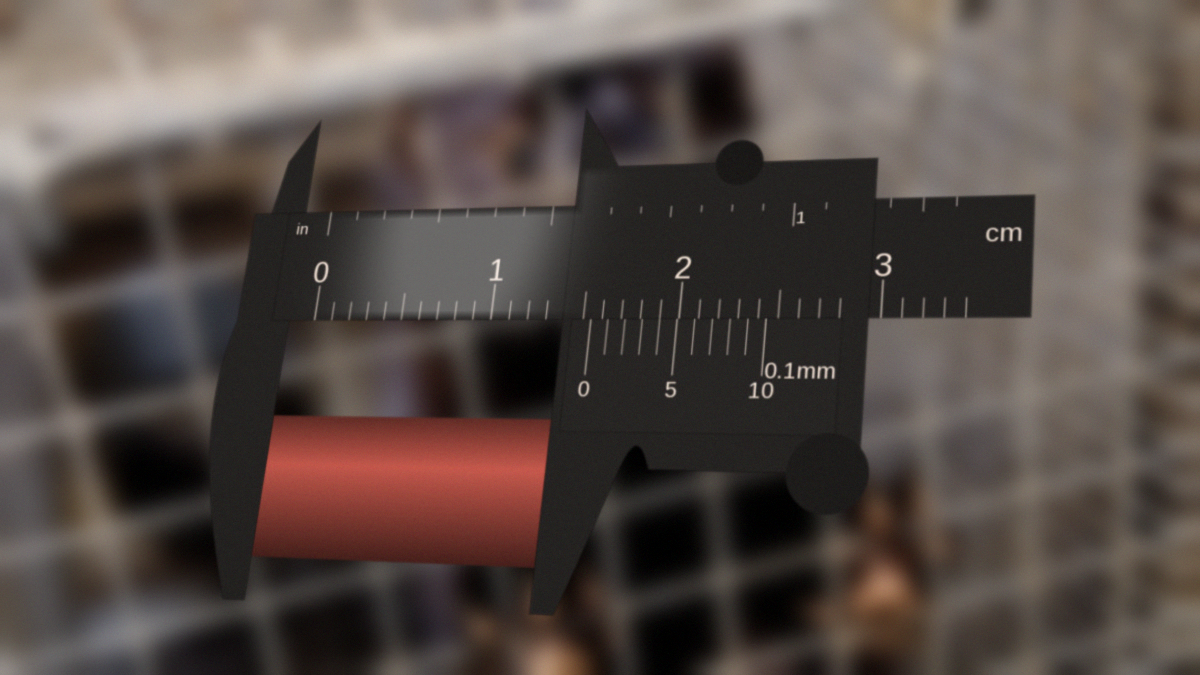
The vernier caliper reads 15.4 mm
